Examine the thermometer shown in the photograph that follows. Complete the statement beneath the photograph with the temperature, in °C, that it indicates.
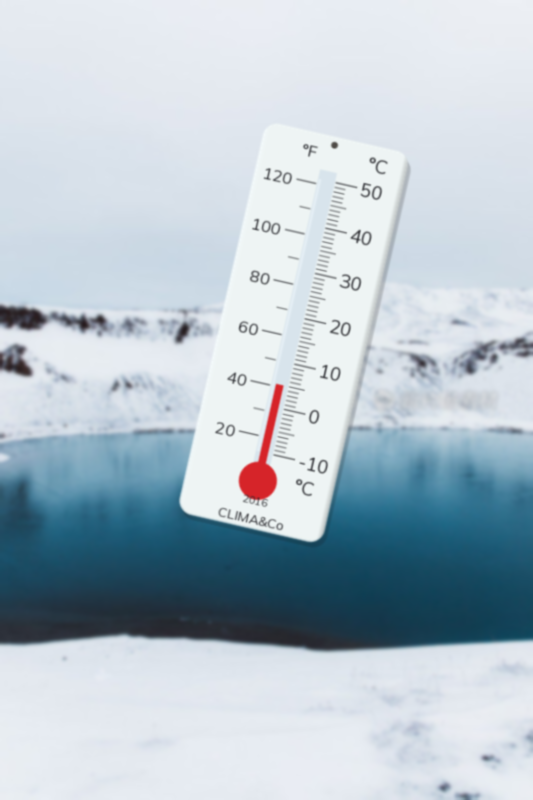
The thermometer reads 5 °C
